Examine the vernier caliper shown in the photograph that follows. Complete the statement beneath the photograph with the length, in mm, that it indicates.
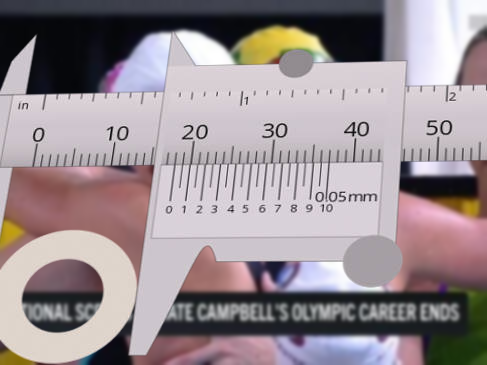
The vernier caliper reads 18.0 mm
